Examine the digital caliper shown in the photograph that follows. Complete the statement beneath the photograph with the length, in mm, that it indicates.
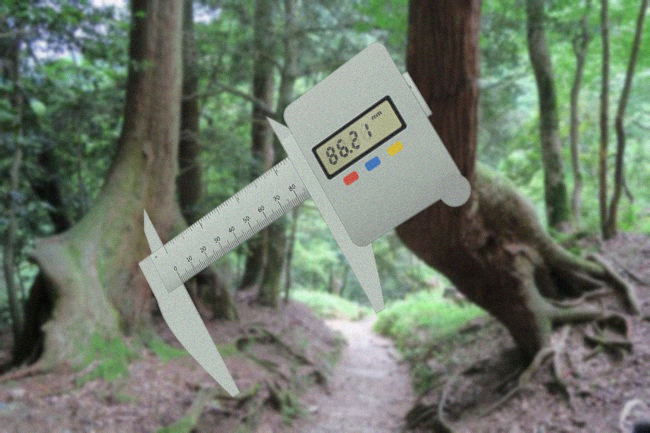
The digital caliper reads 86.21 mm
